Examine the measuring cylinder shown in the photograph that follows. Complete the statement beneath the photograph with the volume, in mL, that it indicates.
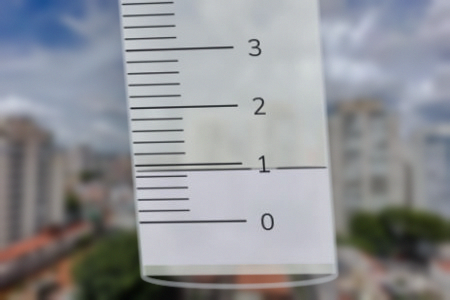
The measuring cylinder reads 0.9 mL
